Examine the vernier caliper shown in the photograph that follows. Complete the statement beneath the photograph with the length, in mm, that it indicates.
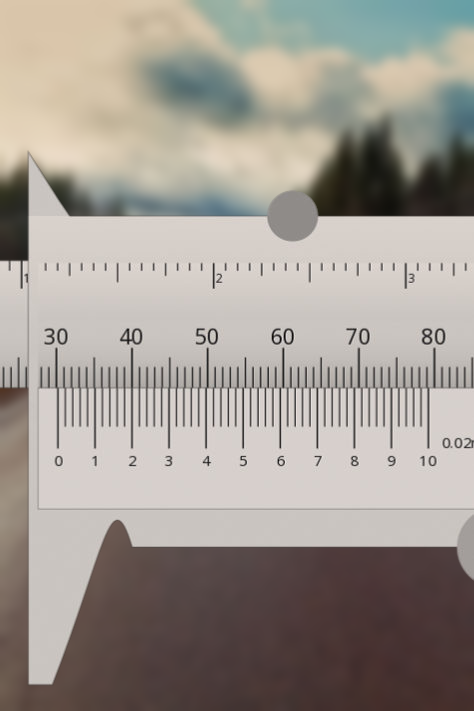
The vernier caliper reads 30.2 mm
